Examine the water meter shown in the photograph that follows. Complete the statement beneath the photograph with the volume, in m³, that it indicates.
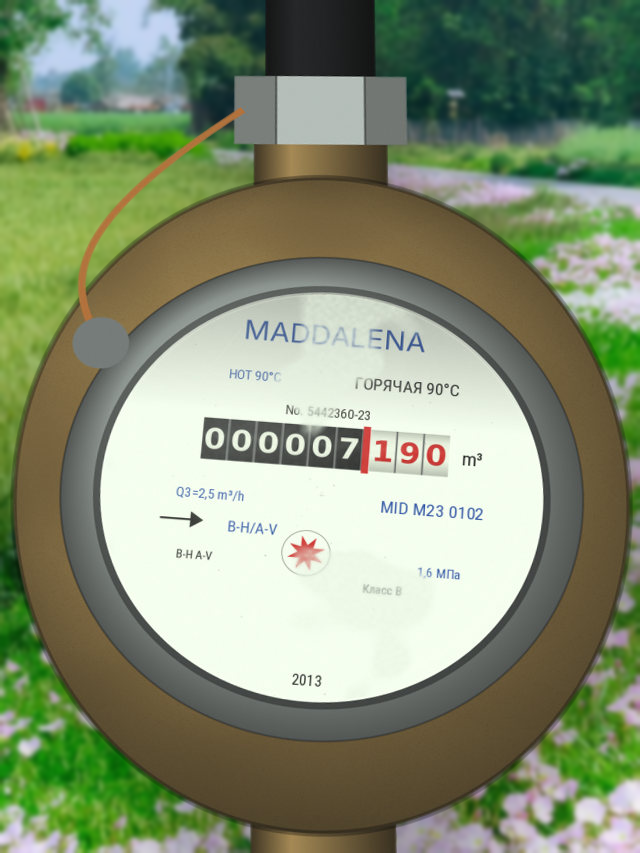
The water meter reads 7.190 m³
